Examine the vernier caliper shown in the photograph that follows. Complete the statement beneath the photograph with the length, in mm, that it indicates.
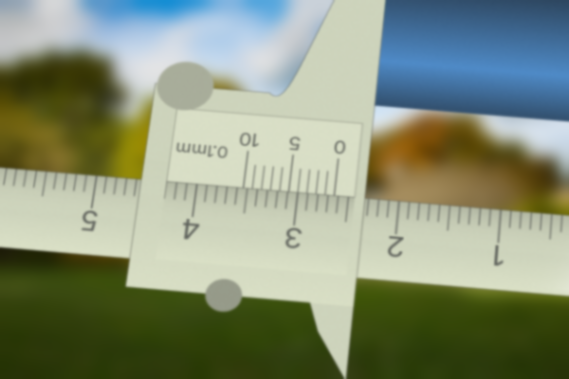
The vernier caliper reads 26.4 mm
